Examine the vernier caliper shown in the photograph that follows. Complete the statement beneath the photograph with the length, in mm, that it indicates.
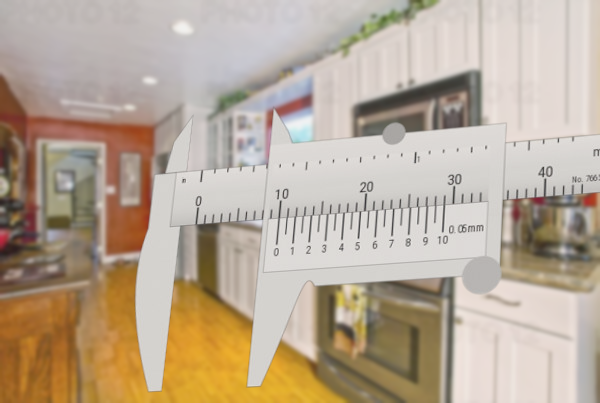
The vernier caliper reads 10.0 mm
